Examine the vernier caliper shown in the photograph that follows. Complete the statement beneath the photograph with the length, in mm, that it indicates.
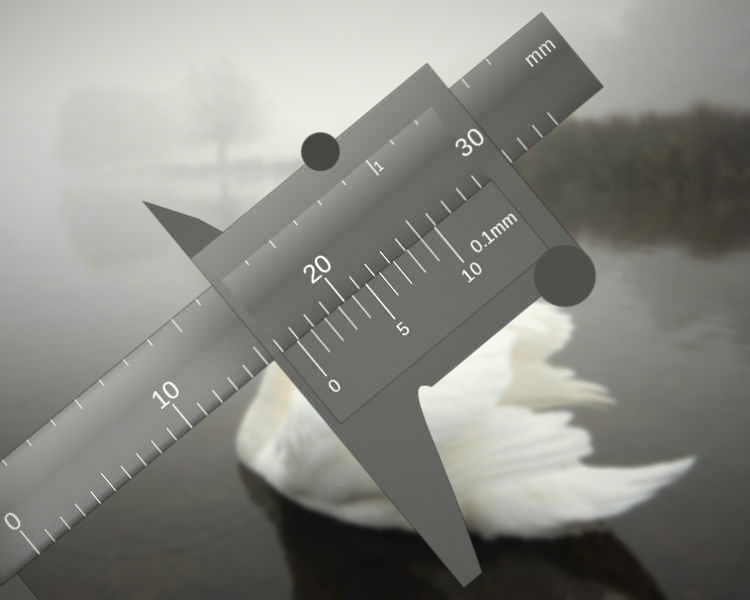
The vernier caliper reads 16.9 mm
